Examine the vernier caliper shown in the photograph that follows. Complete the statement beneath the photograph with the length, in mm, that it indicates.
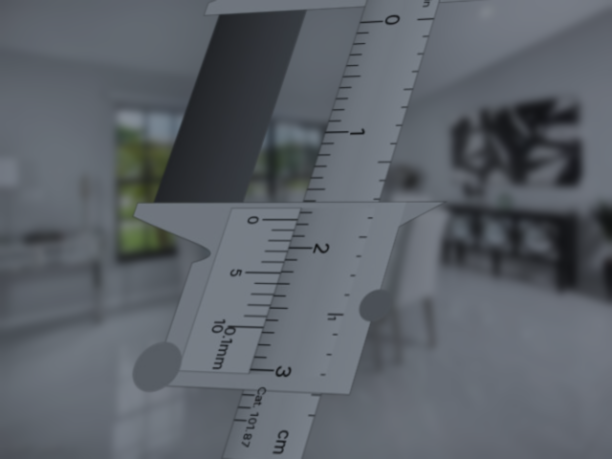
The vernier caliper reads 17.6 mm
